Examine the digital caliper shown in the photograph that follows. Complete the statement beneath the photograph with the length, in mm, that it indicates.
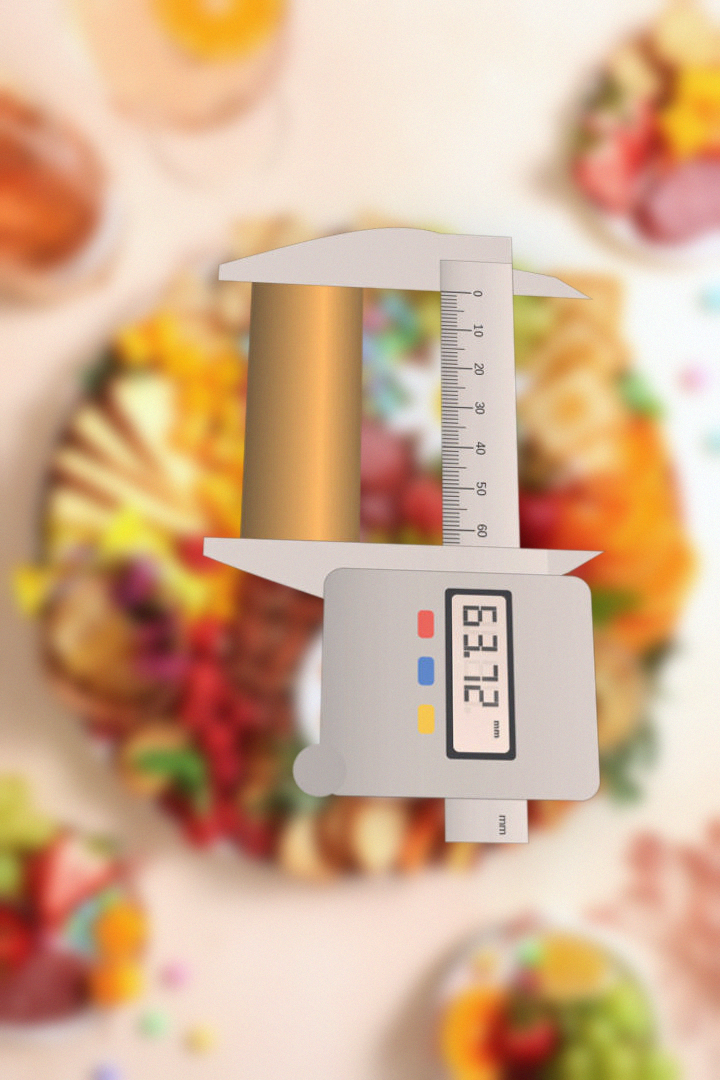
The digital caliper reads 63.72 mm
